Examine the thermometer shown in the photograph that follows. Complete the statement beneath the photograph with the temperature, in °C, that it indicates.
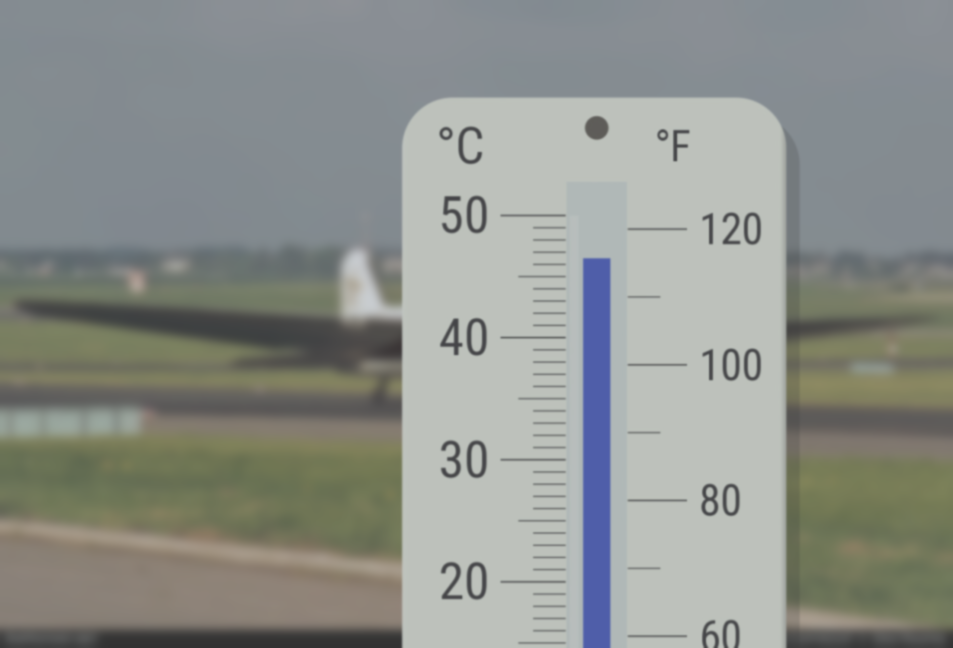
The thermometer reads 46.5 °C
